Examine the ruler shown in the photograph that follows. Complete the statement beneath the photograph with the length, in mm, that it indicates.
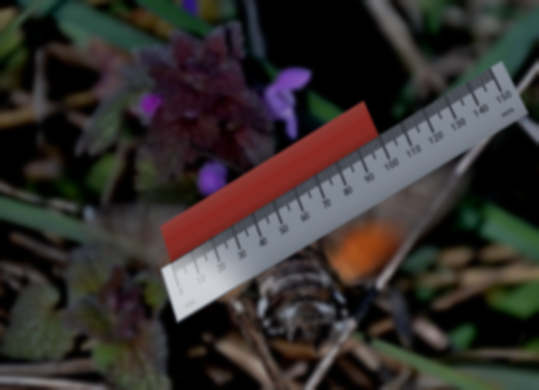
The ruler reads 100 mm
